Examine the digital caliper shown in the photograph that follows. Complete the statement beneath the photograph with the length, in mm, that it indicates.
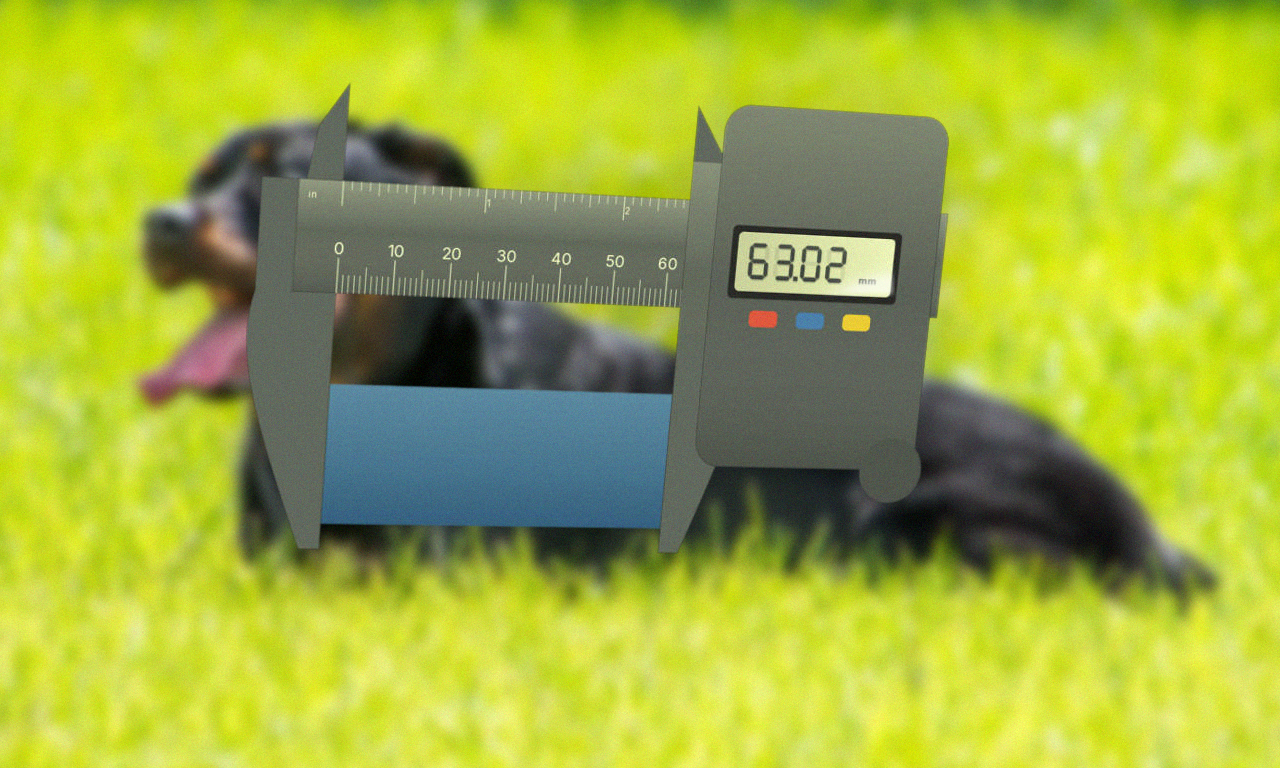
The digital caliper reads 63.02 mm
